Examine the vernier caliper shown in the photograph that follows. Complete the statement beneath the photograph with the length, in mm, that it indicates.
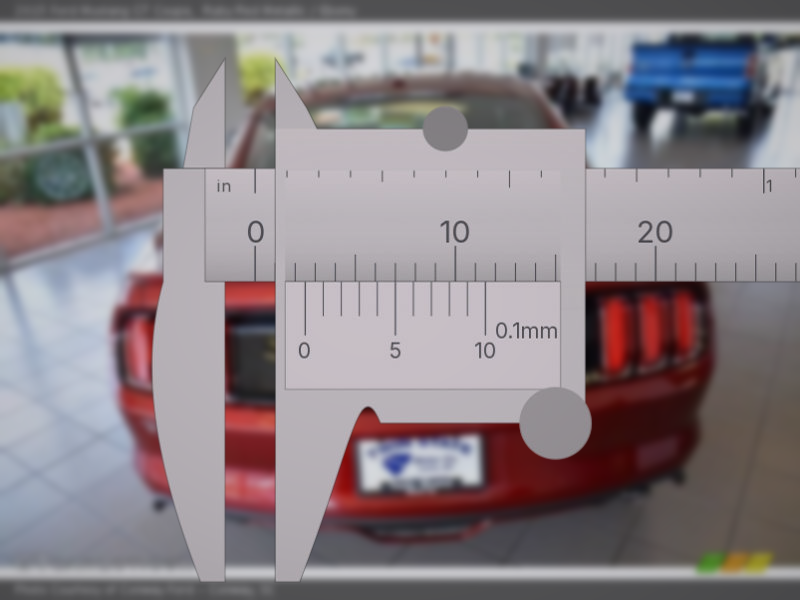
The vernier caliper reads 2.5 mm
